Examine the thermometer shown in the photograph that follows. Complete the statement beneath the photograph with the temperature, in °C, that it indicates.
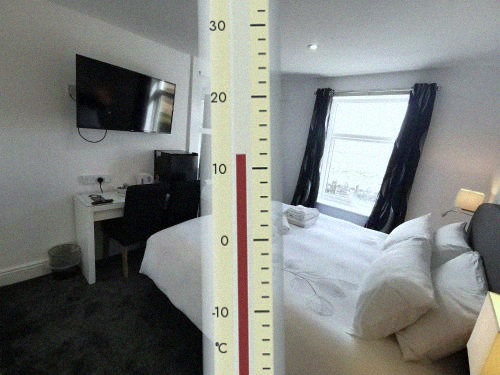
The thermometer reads 12 °C
